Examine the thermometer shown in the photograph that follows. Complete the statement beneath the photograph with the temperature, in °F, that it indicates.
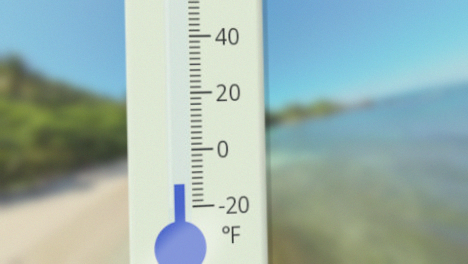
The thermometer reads -12 °F
